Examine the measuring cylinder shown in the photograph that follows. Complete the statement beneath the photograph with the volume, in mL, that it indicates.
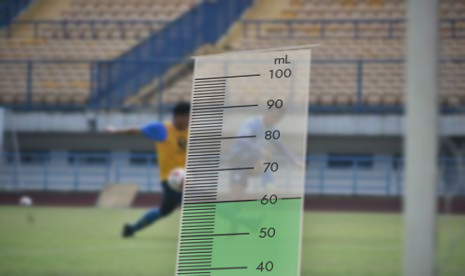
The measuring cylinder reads 60 mL
